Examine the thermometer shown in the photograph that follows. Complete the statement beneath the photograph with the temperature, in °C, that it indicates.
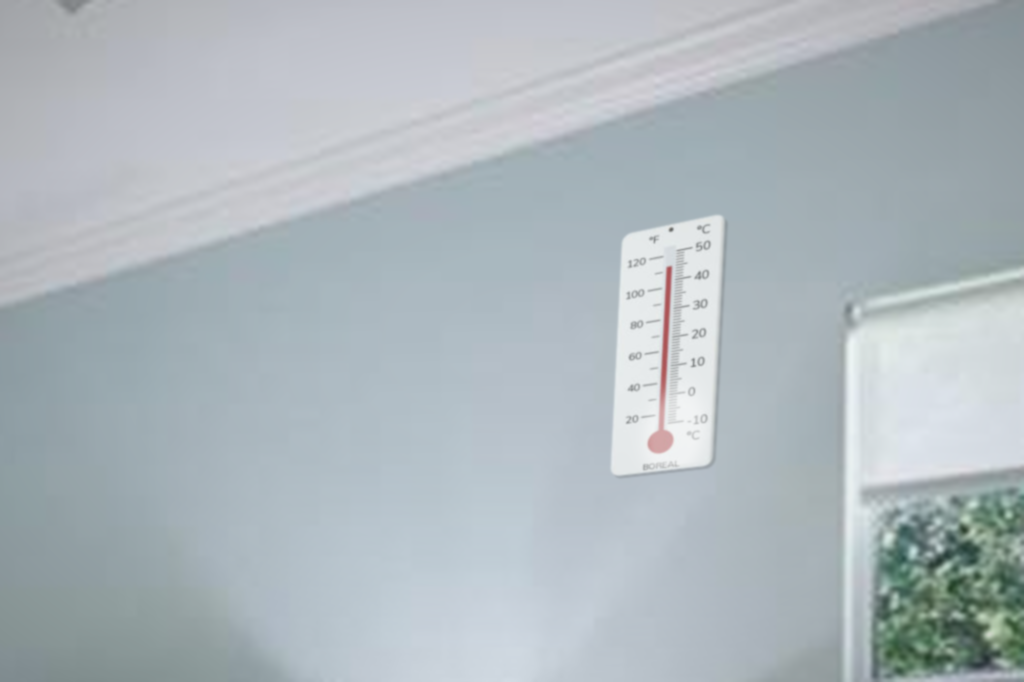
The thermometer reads 45 °C
